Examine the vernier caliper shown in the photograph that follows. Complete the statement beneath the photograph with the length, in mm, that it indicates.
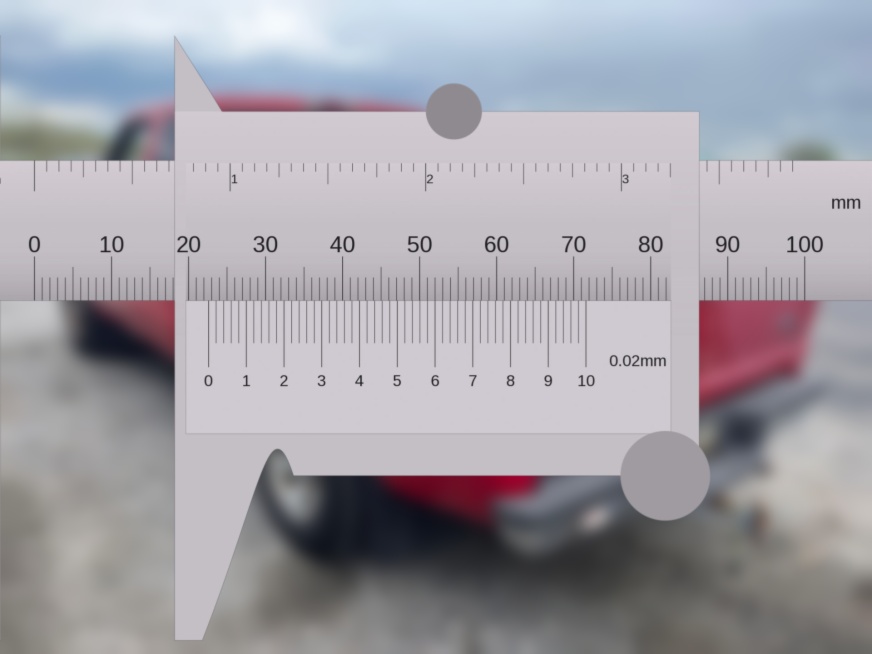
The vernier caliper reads 22.6 mm
